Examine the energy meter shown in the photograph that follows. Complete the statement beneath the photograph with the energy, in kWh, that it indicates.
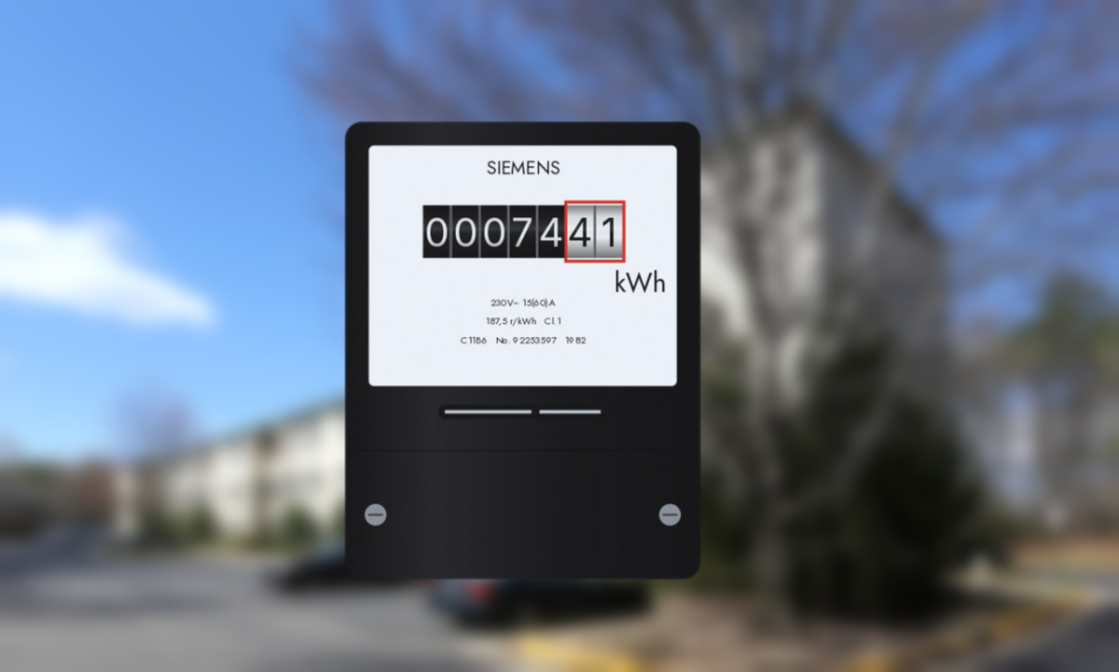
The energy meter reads 74.41 kWh
